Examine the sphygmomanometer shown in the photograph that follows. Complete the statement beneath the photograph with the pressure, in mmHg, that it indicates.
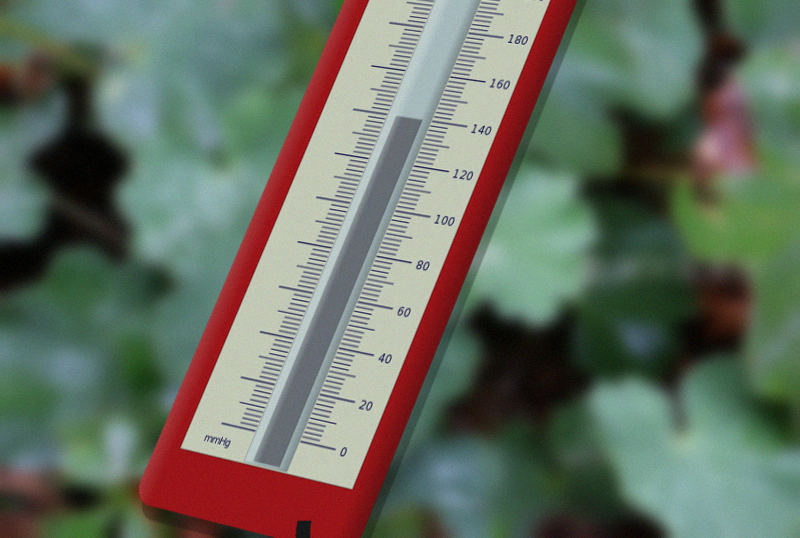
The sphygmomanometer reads 140 mmHg
